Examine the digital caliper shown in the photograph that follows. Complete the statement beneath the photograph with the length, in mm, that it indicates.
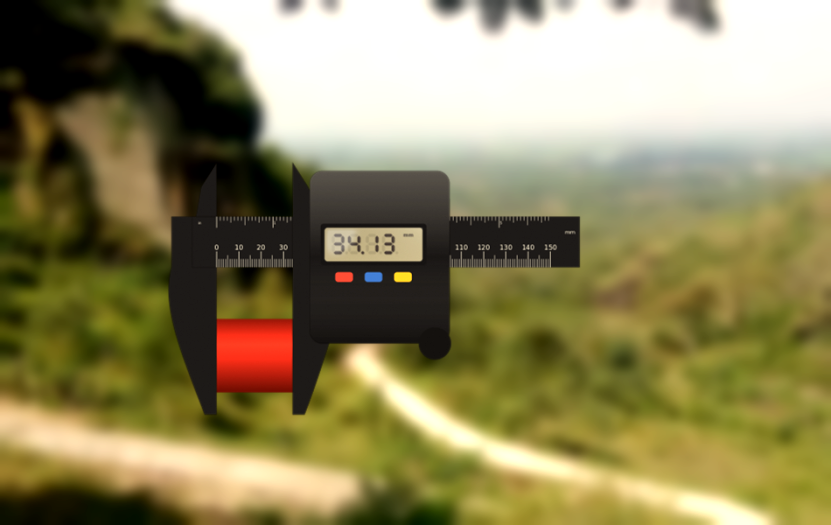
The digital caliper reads 34.13 mm
